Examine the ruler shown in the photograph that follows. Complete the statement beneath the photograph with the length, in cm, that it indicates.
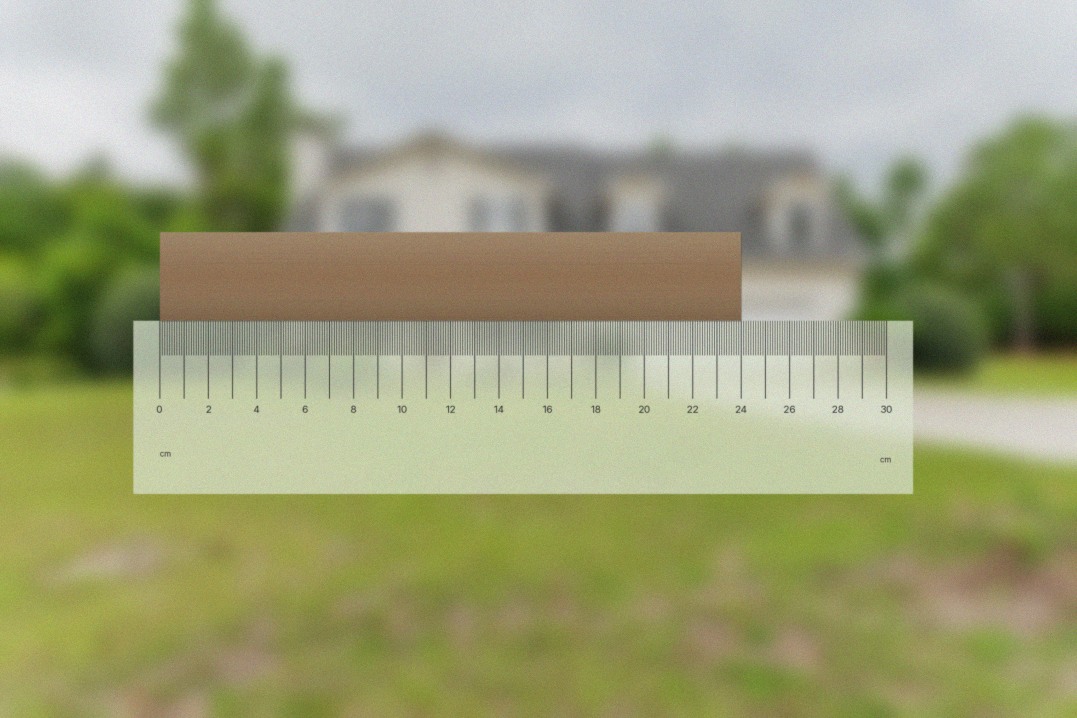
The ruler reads 24 cm
